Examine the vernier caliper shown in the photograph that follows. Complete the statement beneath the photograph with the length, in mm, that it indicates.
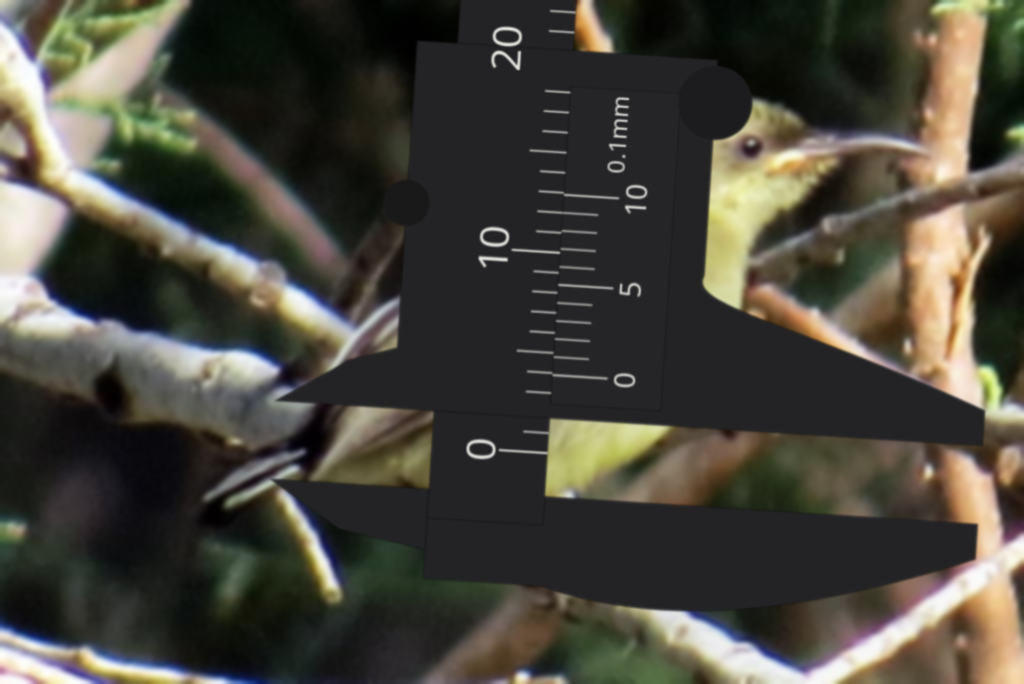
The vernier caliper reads 3.9 mm
